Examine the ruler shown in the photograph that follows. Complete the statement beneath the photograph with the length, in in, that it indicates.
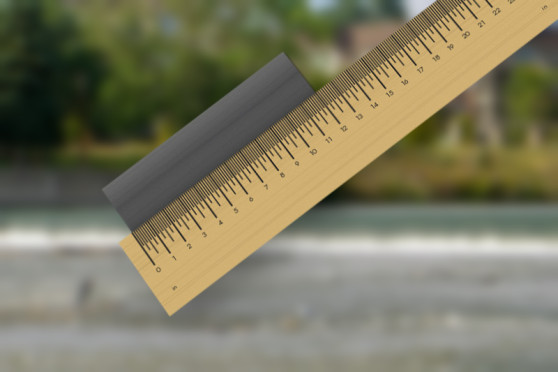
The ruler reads 12 in
